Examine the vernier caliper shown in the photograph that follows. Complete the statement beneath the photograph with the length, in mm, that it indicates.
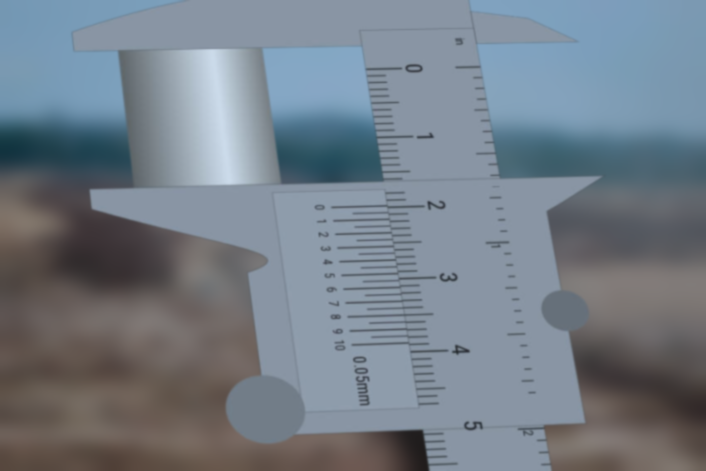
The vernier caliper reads 19.8 mm
